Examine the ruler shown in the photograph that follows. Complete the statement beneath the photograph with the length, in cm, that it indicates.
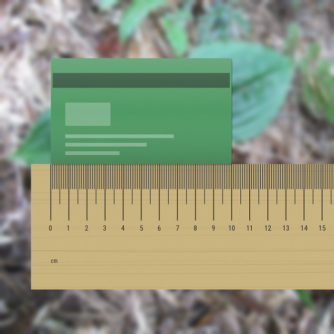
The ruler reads 10 cm
